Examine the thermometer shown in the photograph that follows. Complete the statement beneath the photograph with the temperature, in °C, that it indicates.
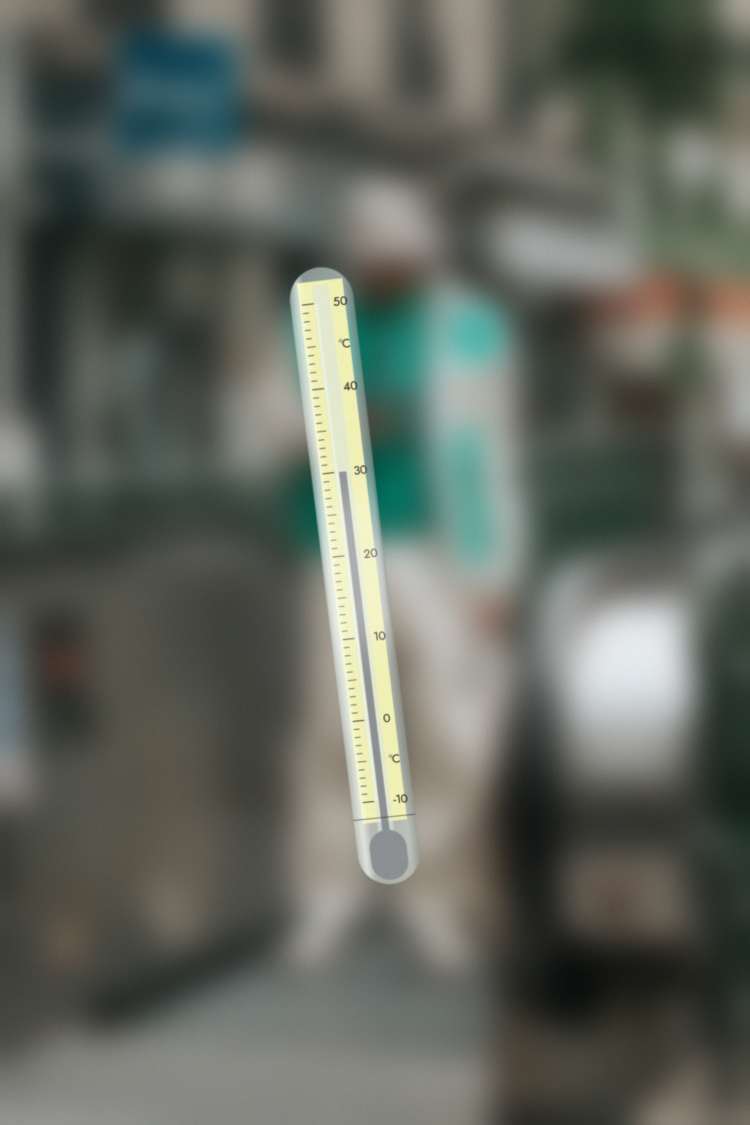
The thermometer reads 30 °C
